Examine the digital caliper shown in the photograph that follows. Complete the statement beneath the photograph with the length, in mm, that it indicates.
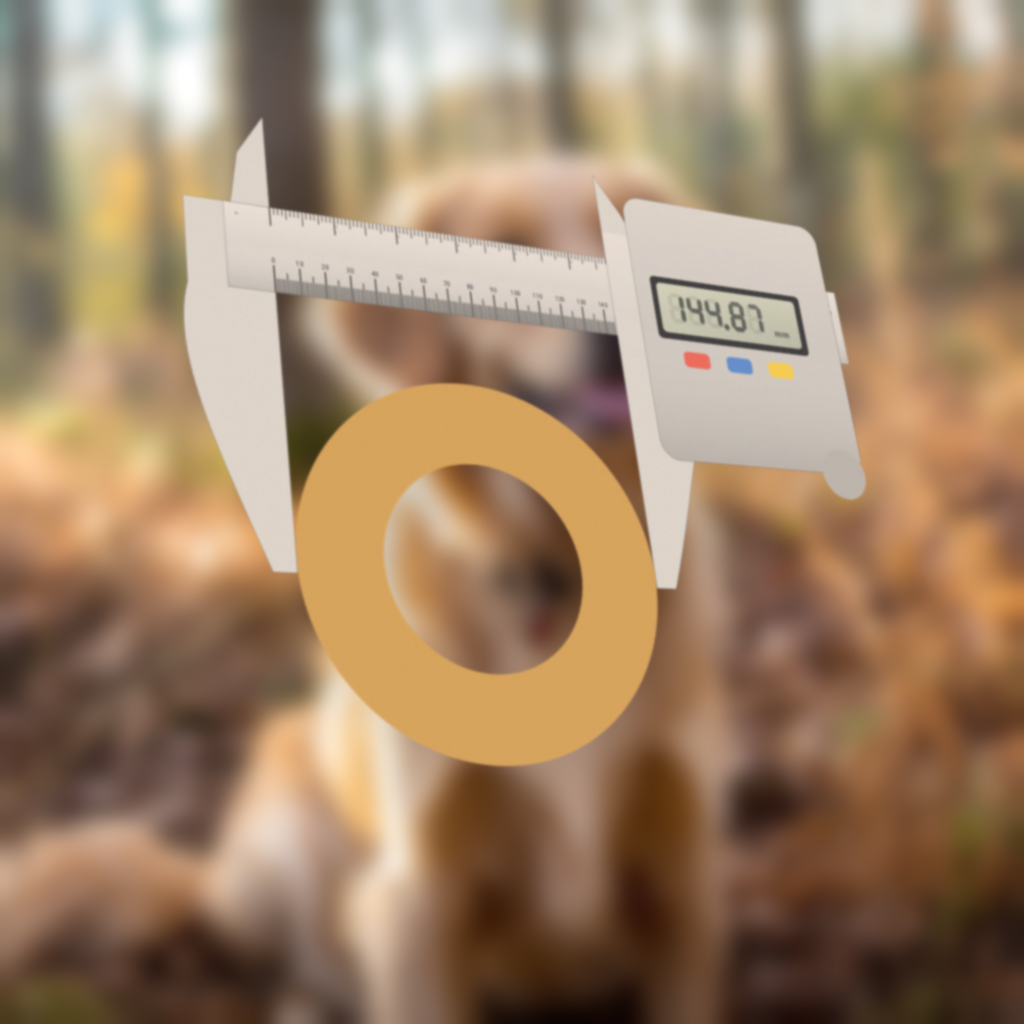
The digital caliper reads 144.87 mm
